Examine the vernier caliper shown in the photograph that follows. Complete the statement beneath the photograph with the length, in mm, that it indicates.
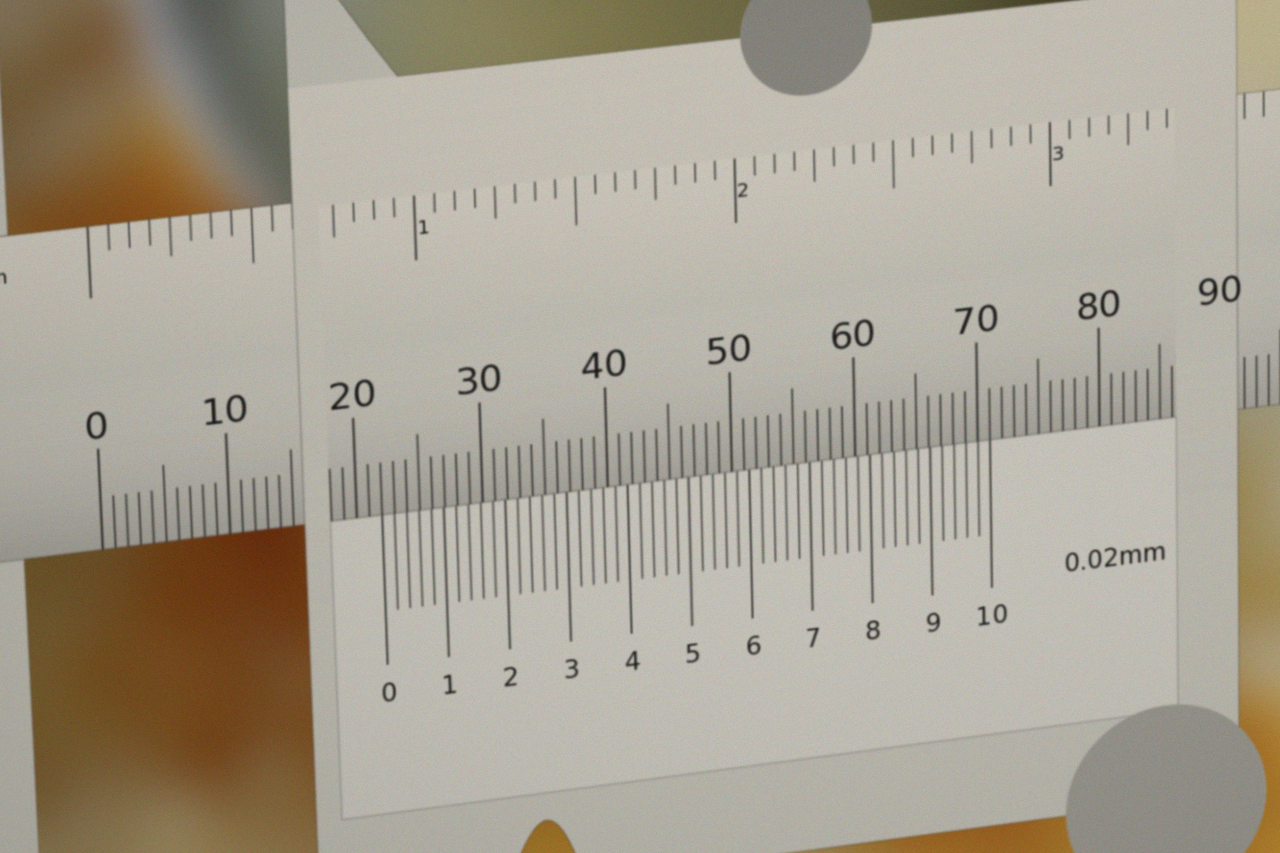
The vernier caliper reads 22.0 mm
